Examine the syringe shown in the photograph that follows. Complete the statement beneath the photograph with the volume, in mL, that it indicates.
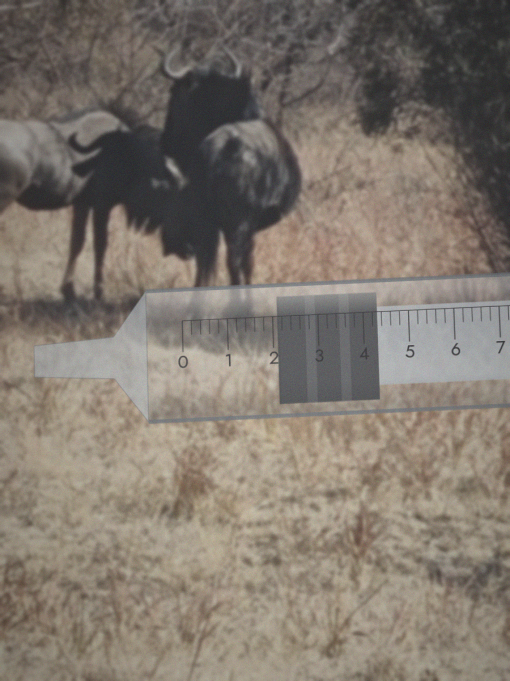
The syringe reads 2.1 mL
